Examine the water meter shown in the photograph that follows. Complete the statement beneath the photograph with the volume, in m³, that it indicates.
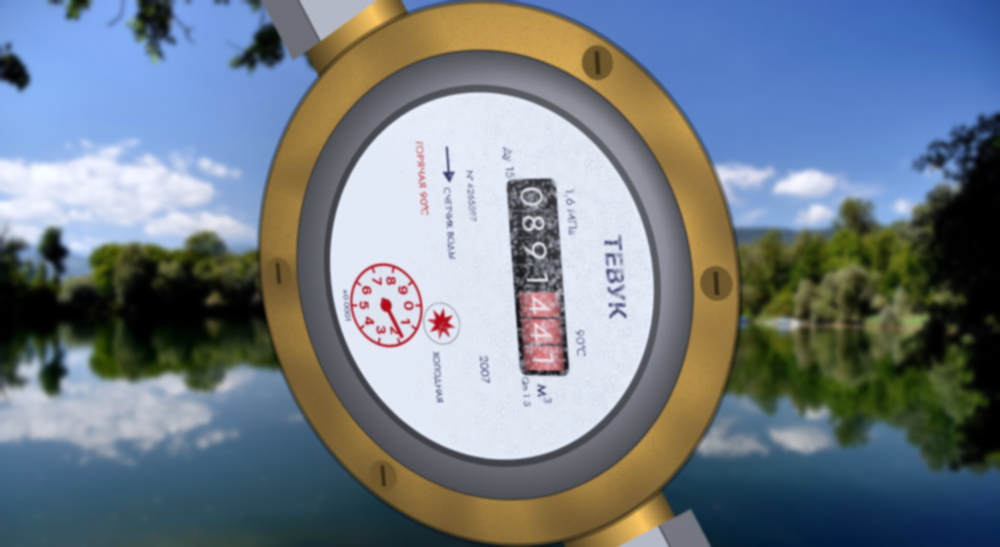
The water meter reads 891.4411 m³
